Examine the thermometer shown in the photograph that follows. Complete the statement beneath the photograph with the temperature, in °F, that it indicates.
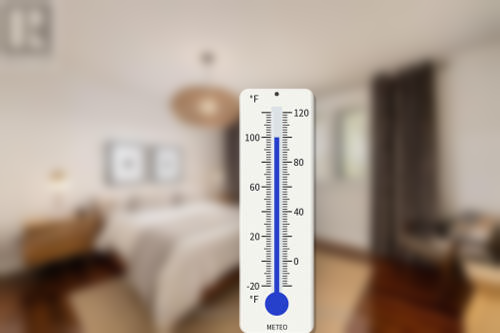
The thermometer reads 100 °F
